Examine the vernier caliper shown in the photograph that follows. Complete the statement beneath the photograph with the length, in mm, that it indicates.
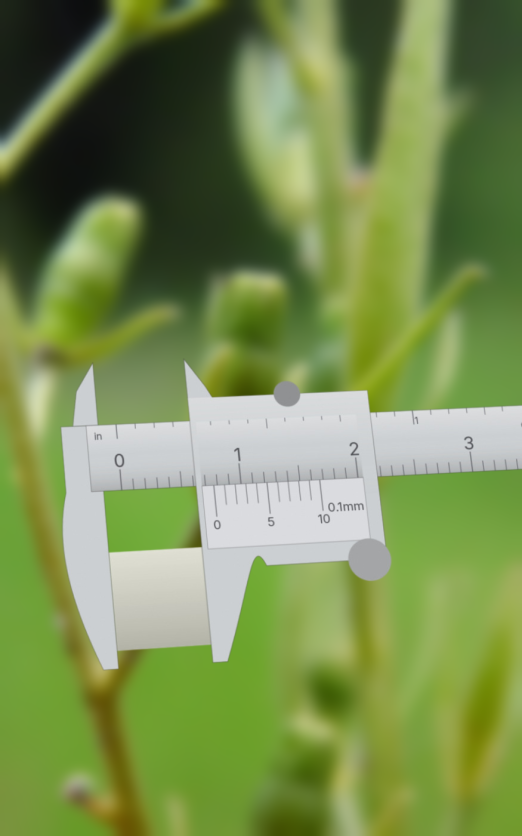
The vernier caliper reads 7.7 mm
